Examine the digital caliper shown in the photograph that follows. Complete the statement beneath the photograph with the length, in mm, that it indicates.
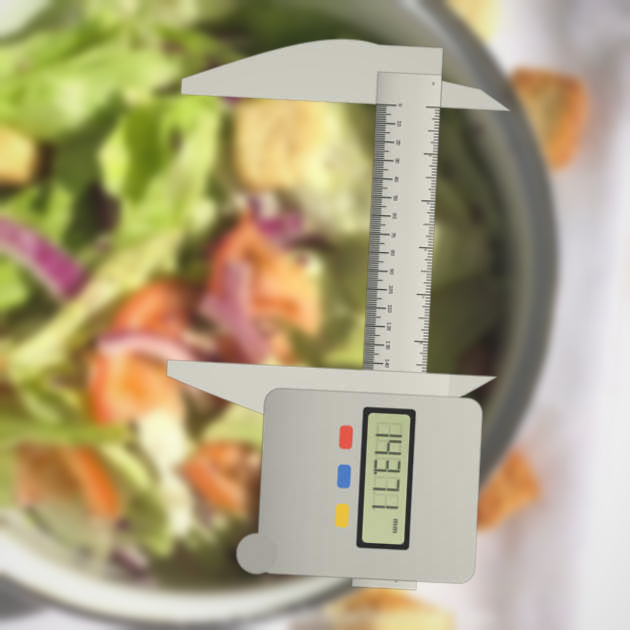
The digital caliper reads 143.71 mm
